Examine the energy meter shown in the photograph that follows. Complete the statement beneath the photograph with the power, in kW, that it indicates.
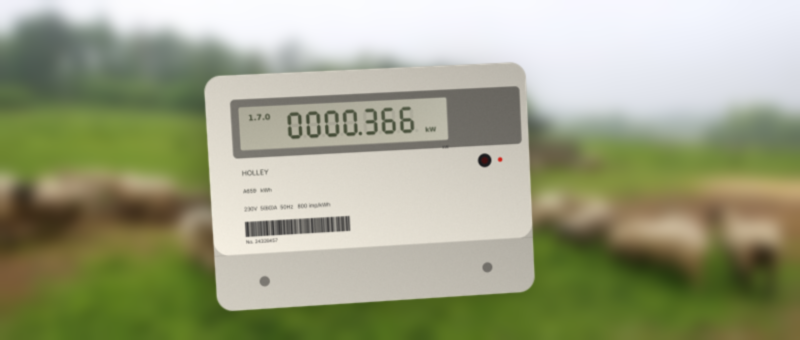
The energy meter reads 0.366 kW
